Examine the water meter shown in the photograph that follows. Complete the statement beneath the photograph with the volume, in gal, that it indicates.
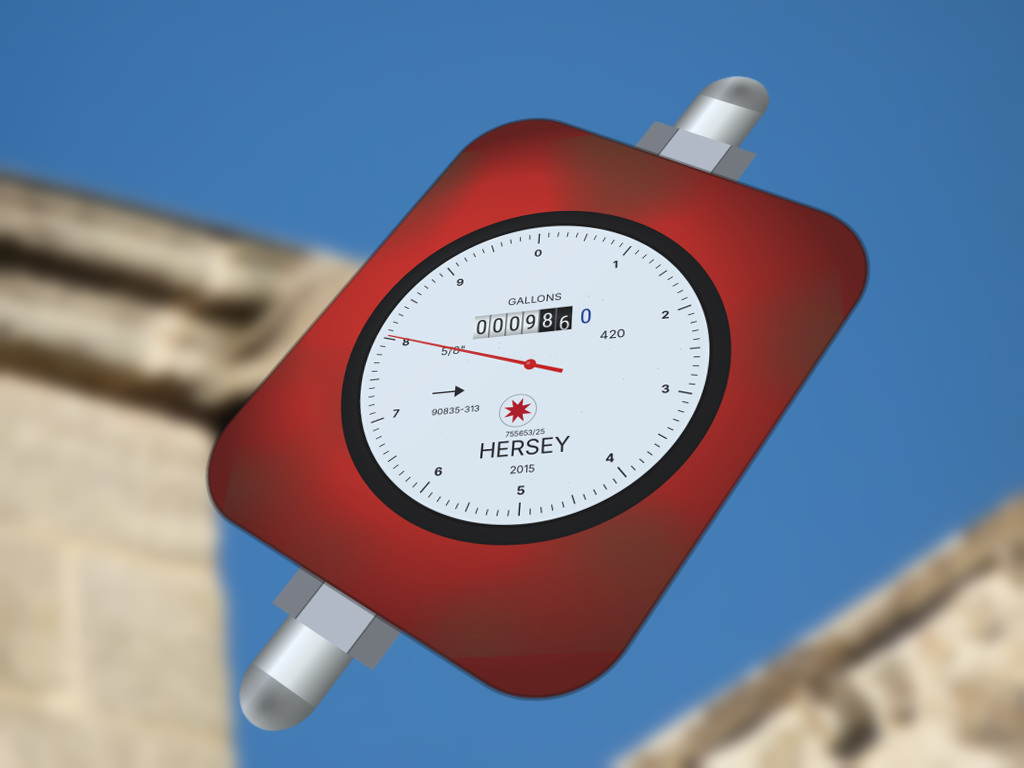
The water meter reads 9858.0 gal
